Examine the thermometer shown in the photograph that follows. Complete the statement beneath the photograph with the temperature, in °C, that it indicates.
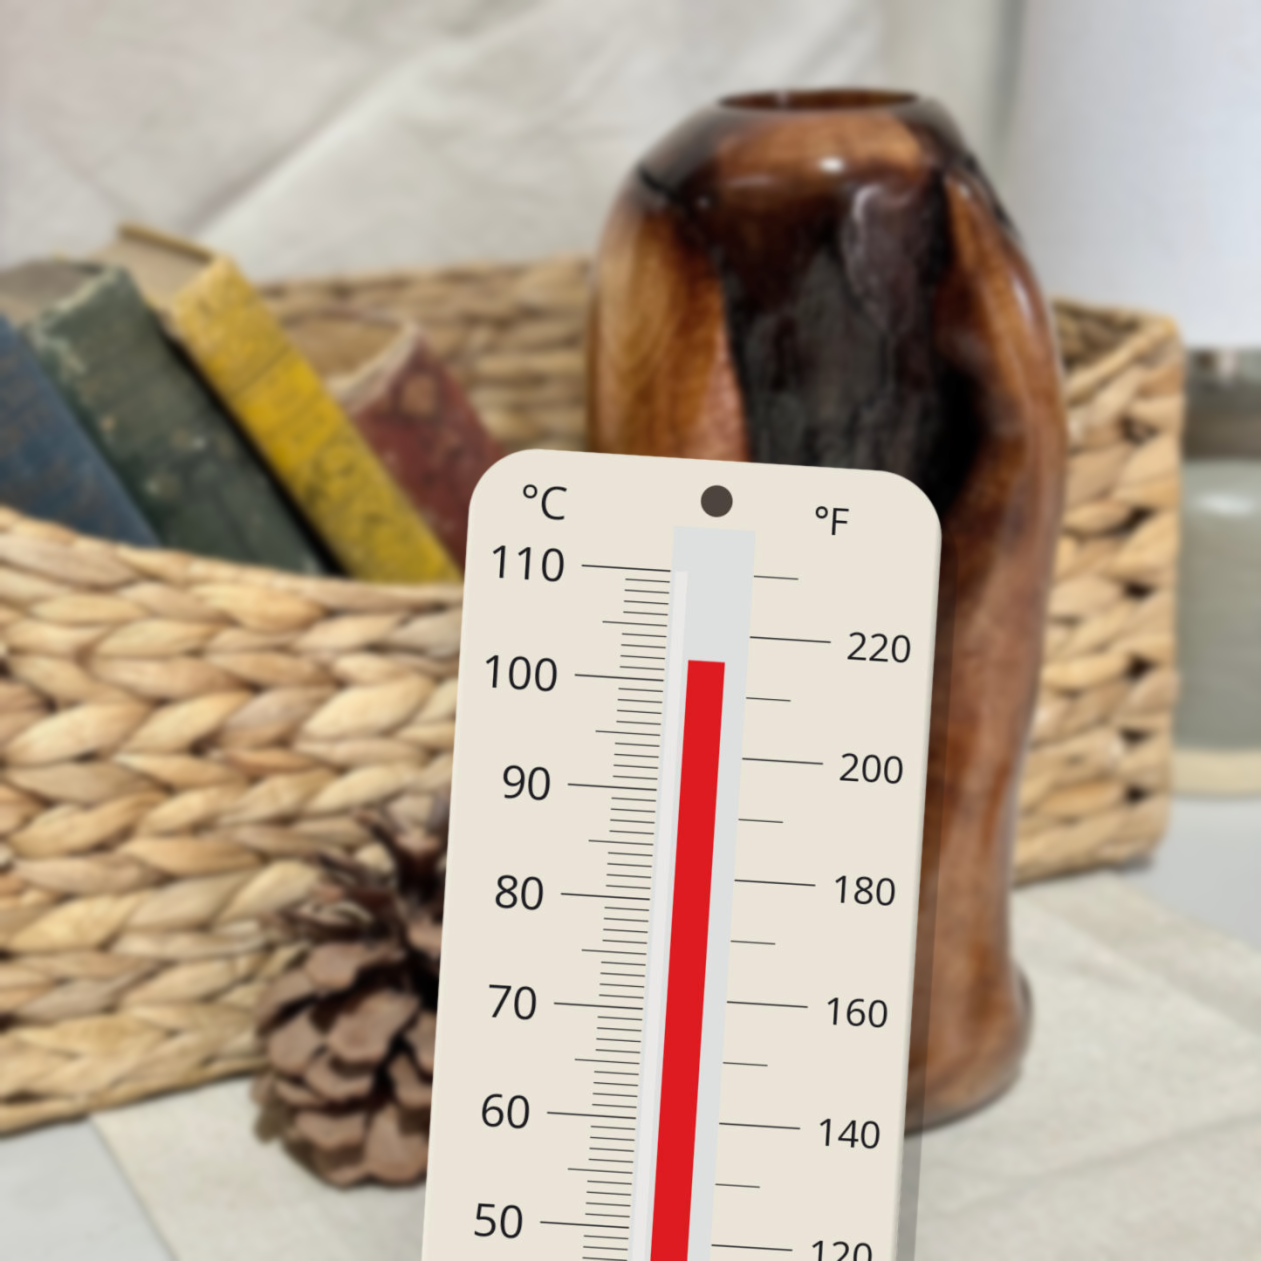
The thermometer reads 102 °C
